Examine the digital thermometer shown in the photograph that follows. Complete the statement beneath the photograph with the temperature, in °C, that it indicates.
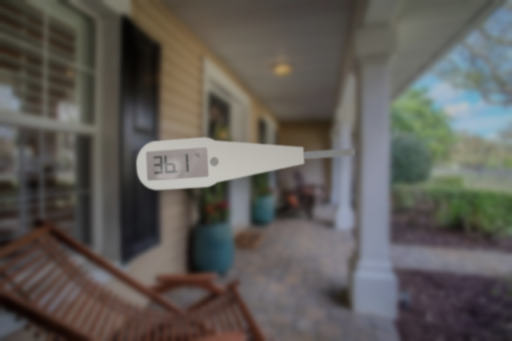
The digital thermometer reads 36.1 °C
